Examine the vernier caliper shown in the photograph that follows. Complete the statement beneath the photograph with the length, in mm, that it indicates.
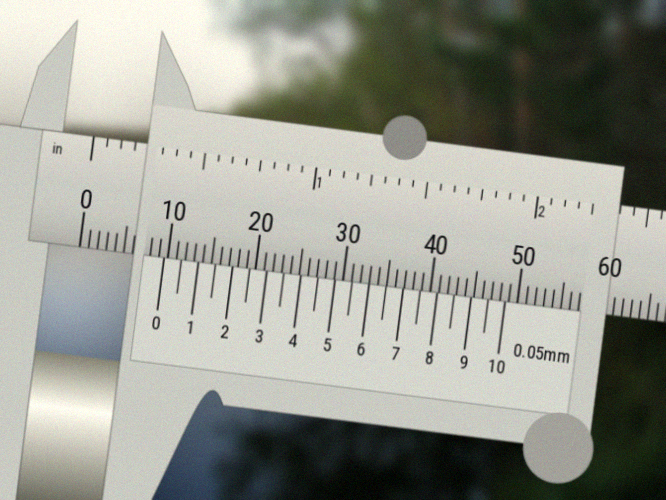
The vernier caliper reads 9.6 mm
